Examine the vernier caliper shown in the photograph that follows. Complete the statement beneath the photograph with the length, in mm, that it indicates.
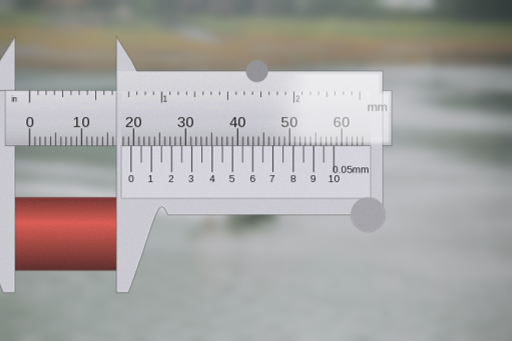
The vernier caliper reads 19.5 mm
